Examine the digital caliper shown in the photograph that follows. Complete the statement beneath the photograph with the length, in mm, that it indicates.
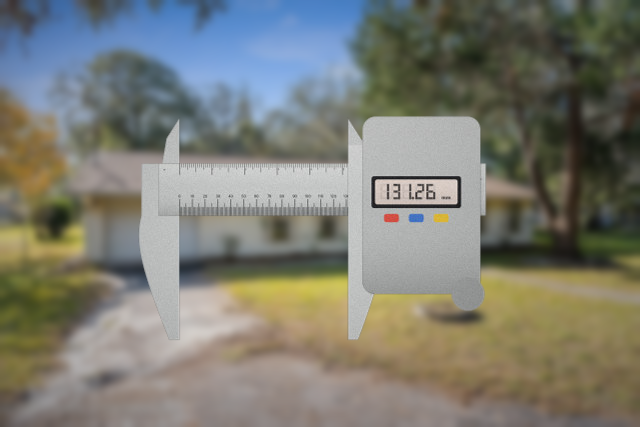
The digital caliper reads 131.26 mm
